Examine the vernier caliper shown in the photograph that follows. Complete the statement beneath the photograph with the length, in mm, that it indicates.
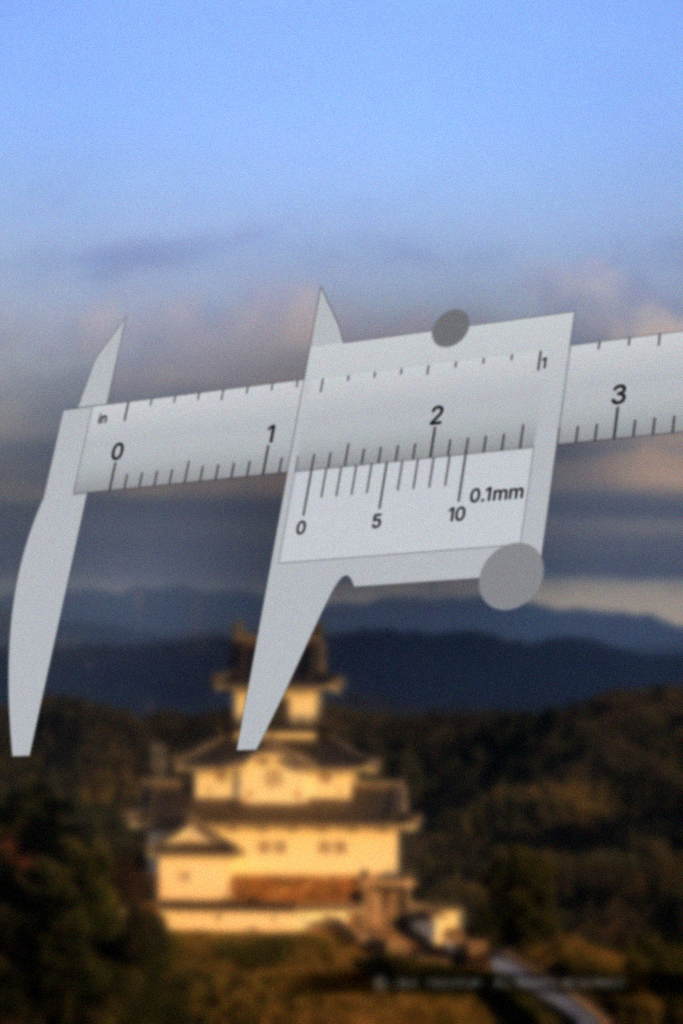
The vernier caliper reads 13.0 mm
